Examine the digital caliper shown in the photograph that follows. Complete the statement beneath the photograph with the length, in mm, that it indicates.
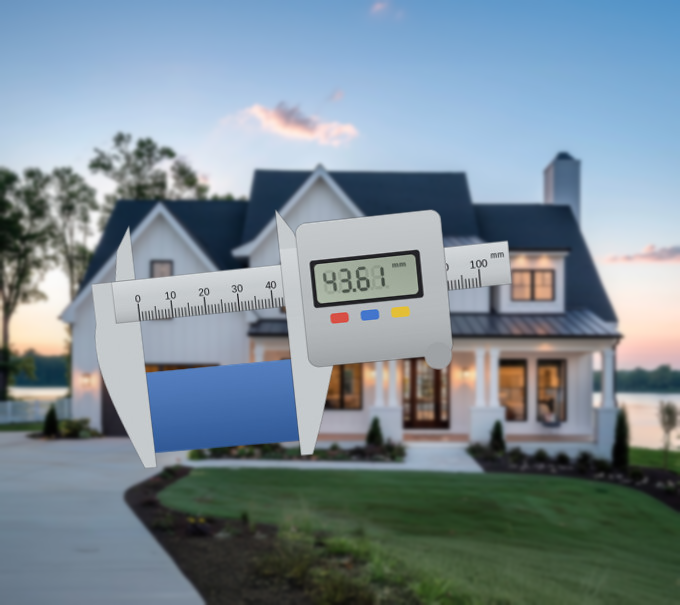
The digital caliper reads 43.61 mm
